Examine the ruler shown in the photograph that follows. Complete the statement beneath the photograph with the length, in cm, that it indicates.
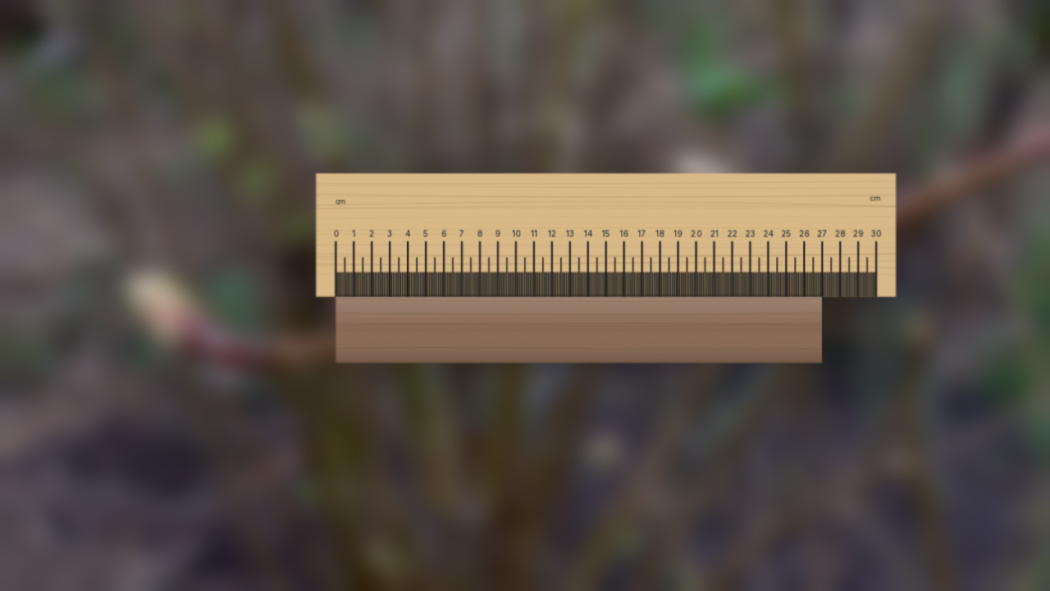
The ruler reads 27 cm
